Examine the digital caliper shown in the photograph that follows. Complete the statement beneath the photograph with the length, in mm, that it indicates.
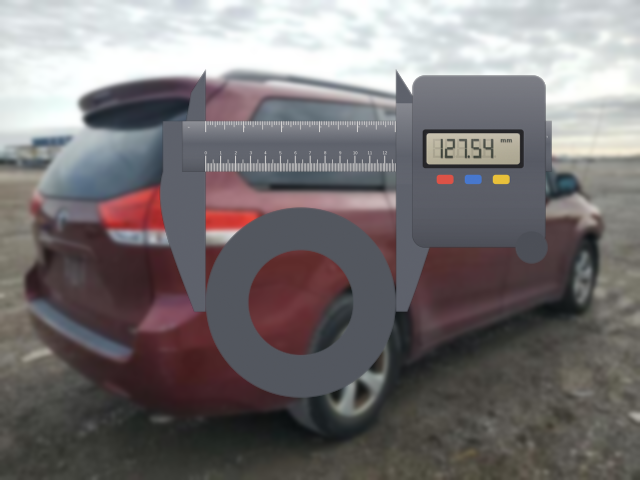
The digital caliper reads 127.54 mm
